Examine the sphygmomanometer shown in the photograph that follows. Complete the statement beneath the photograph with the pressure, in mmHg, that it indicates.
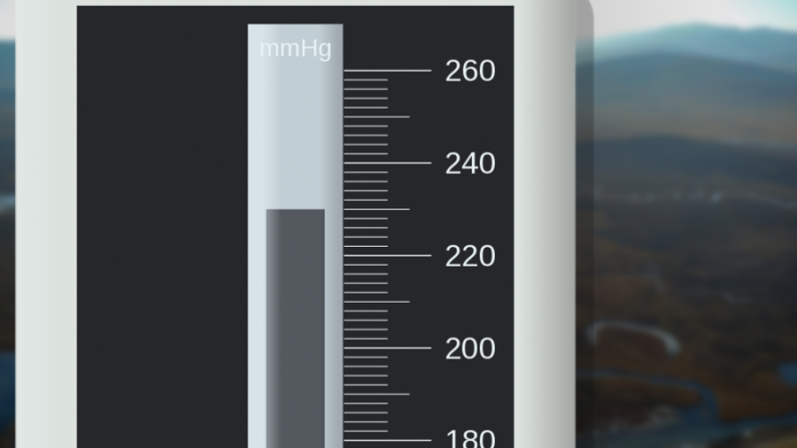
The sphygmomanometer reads 230 mmHg
